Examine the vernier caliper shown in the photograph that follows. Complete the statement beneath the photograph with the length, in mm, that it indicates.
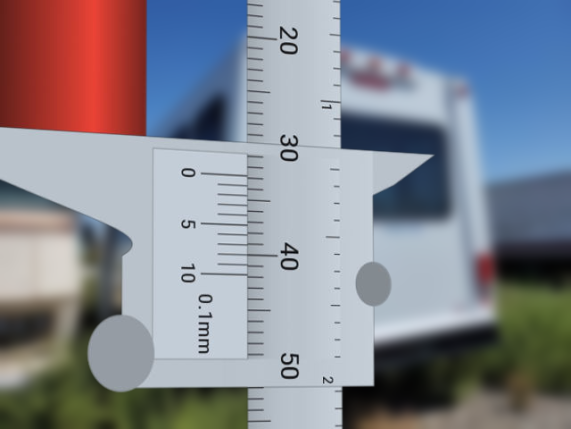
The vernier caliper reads 32.8 mm
